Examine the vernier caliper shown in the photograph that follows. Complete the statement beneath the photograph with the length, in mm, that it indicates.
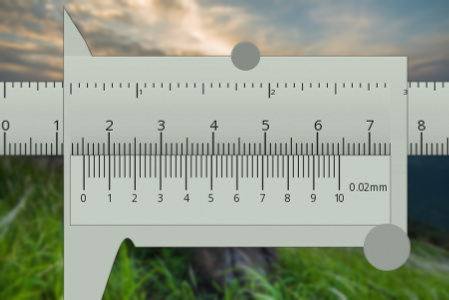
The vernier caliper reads 15.2 mm
